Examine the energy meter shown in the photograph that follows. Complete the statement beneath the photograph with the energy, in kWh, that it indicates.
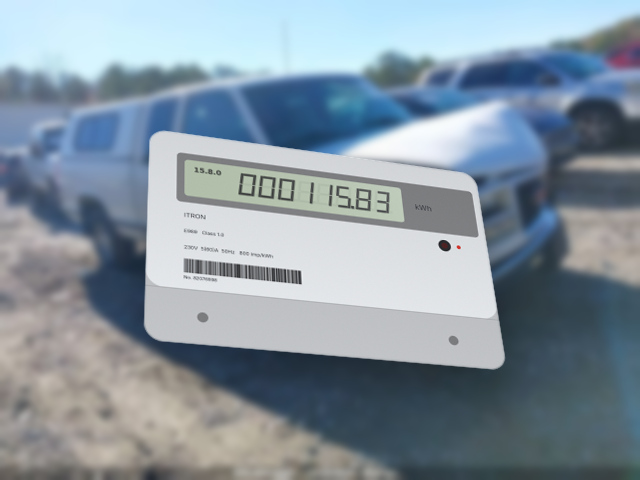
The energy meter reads 115.83 kWh
